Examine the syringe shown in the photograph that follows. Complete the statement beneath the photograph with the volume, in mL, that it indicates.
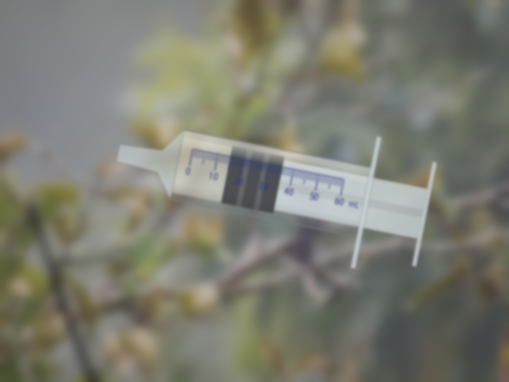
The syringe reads 15 mL
